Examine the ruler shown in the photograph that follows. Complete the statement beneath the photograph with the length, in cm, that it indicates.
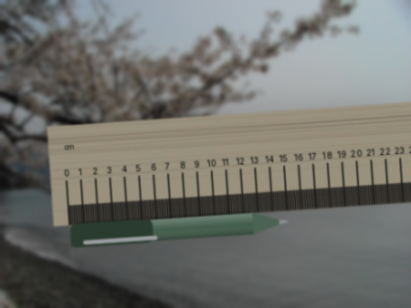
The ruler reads 15 cm
